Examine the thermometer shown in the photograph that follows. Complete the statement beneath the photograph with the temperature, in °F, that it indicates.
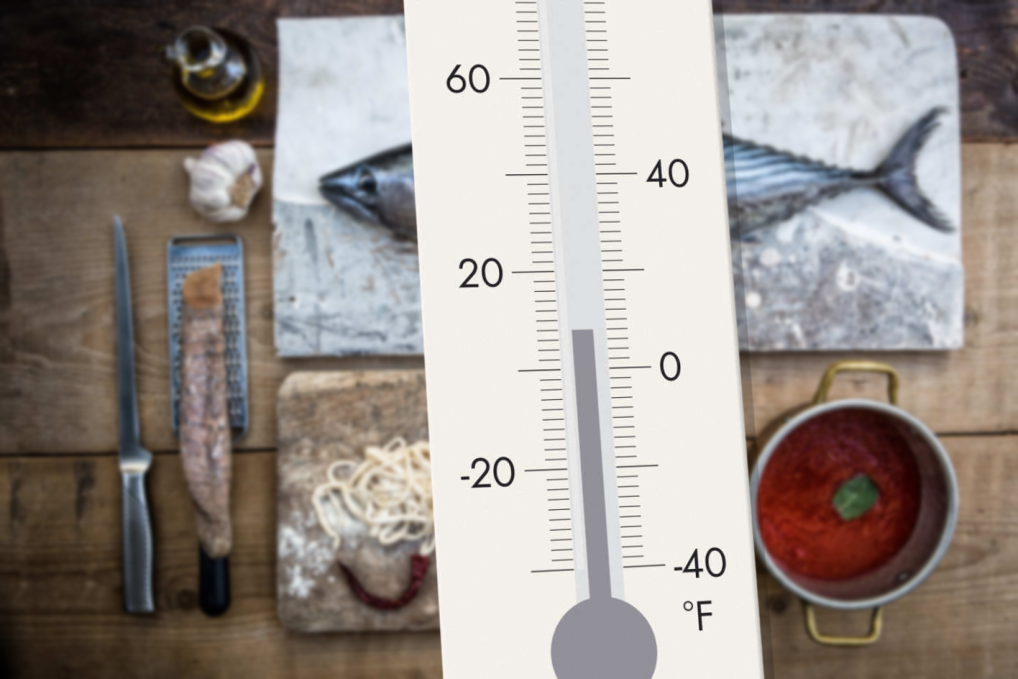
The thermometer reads 8 °F
